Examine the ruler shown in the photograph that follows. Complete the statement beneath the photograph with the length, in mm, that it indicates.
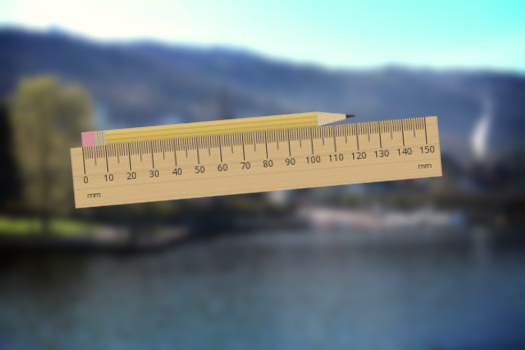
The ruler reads 120 mm
